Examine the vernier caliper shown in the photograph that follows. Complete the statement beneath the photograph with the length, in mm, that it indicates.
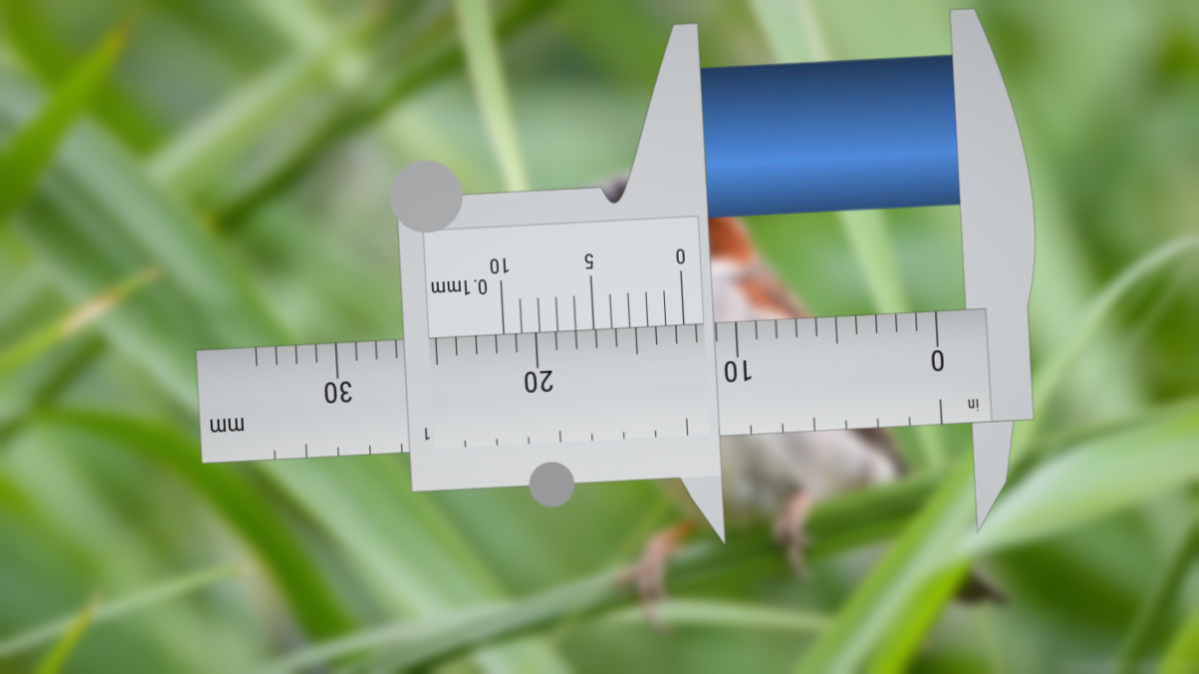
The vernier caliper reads 12.6 mm
